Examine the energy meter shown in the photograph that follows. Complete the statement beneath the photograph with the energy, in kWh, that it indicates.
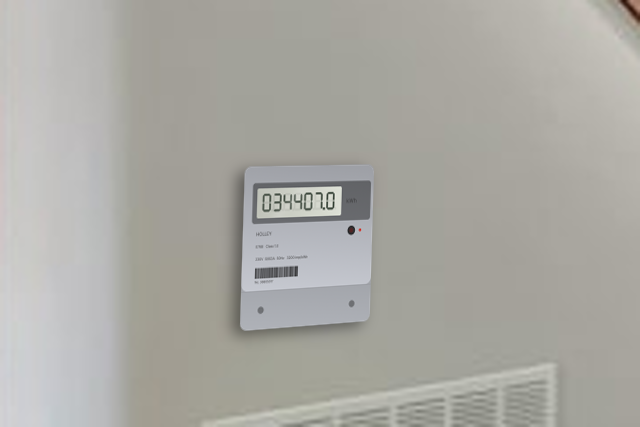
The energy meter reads 34407.0 kWh
